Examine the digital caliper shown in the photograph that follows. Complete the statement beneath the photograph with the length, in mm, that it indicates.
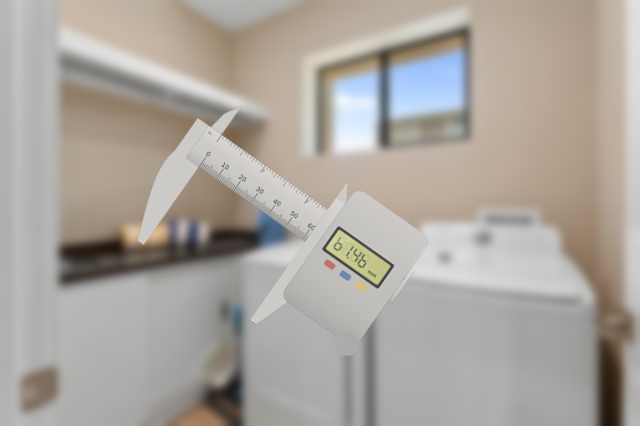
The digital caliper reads 61.46 mm
